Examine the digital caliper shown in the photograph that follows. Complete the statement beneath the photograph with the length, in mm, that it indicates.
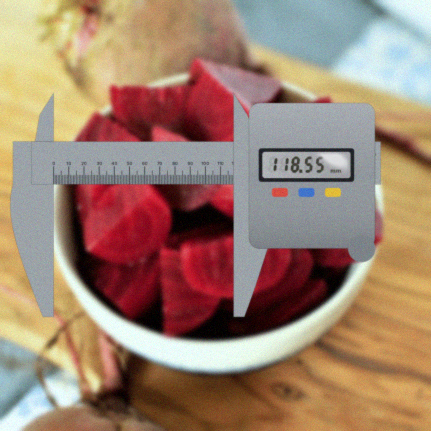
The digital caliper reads 118.55 mm
